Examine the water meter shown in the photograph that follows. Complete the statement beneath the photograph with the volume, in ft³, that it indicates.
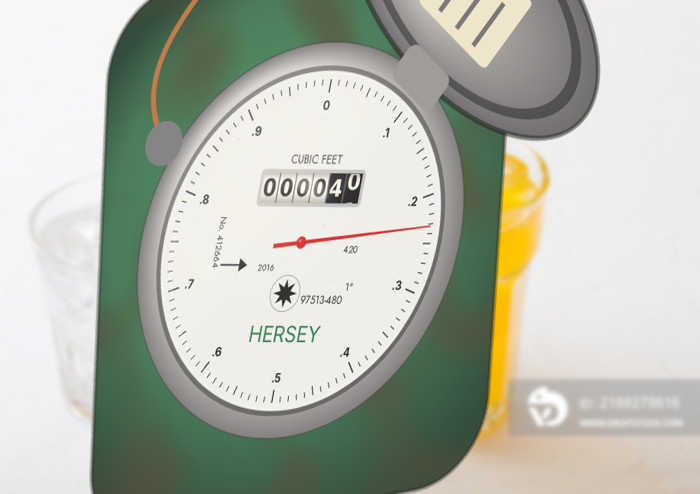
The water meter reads 40.23 ft³
